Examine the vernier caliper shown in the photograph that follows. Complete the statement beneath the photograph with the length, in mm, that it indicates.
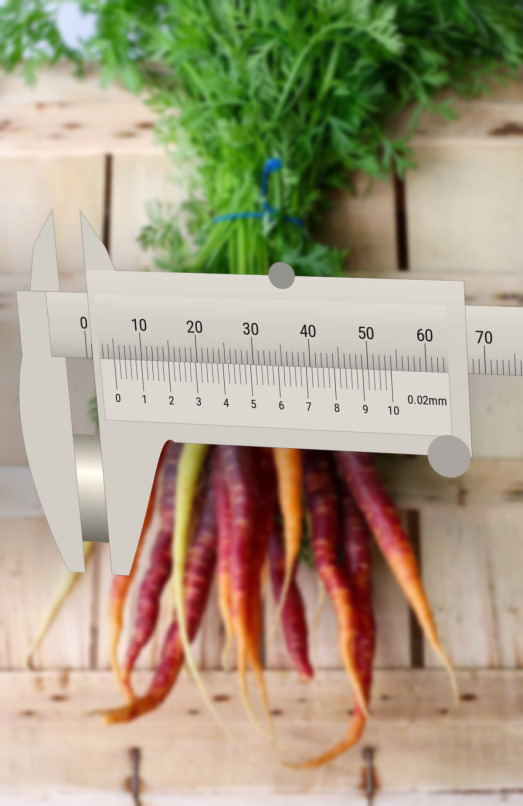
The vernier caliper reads 5.0 mm
